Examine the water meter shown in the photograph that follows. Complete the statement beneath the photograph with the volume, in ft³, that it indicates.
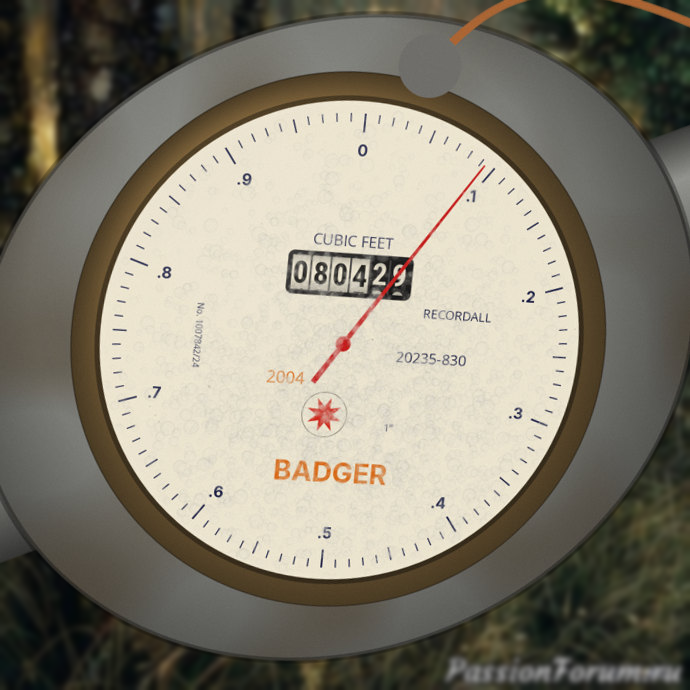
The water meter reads 80429.09 ft³
